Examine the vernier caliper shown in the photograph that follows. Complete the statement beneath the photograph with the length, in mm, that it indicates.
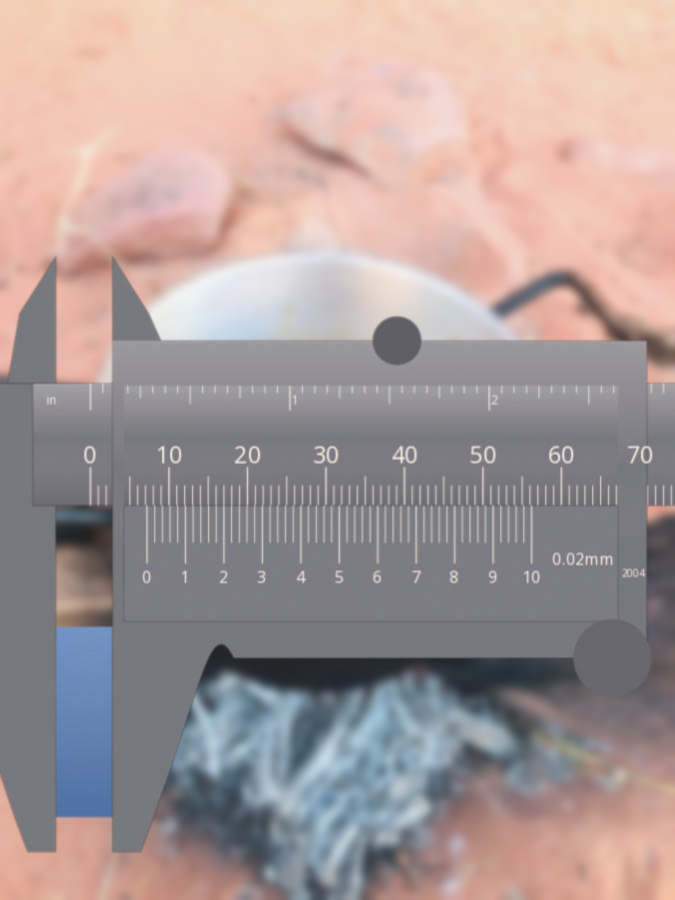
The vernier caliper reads 7.2 mm
